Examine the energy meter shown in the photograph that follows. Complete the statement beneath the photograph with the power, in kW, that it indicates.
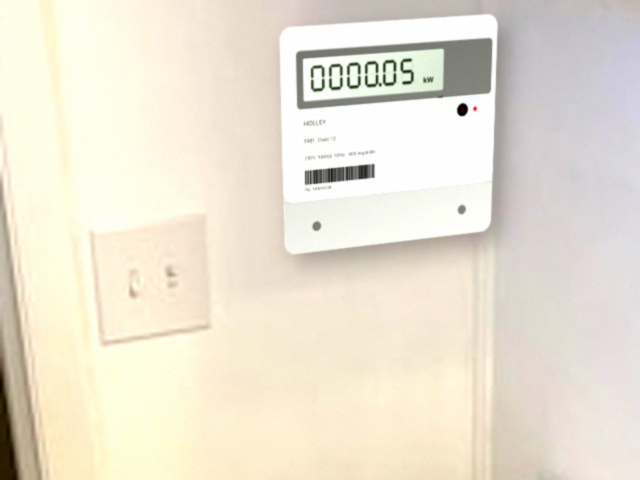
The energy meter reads 0.05 kW
